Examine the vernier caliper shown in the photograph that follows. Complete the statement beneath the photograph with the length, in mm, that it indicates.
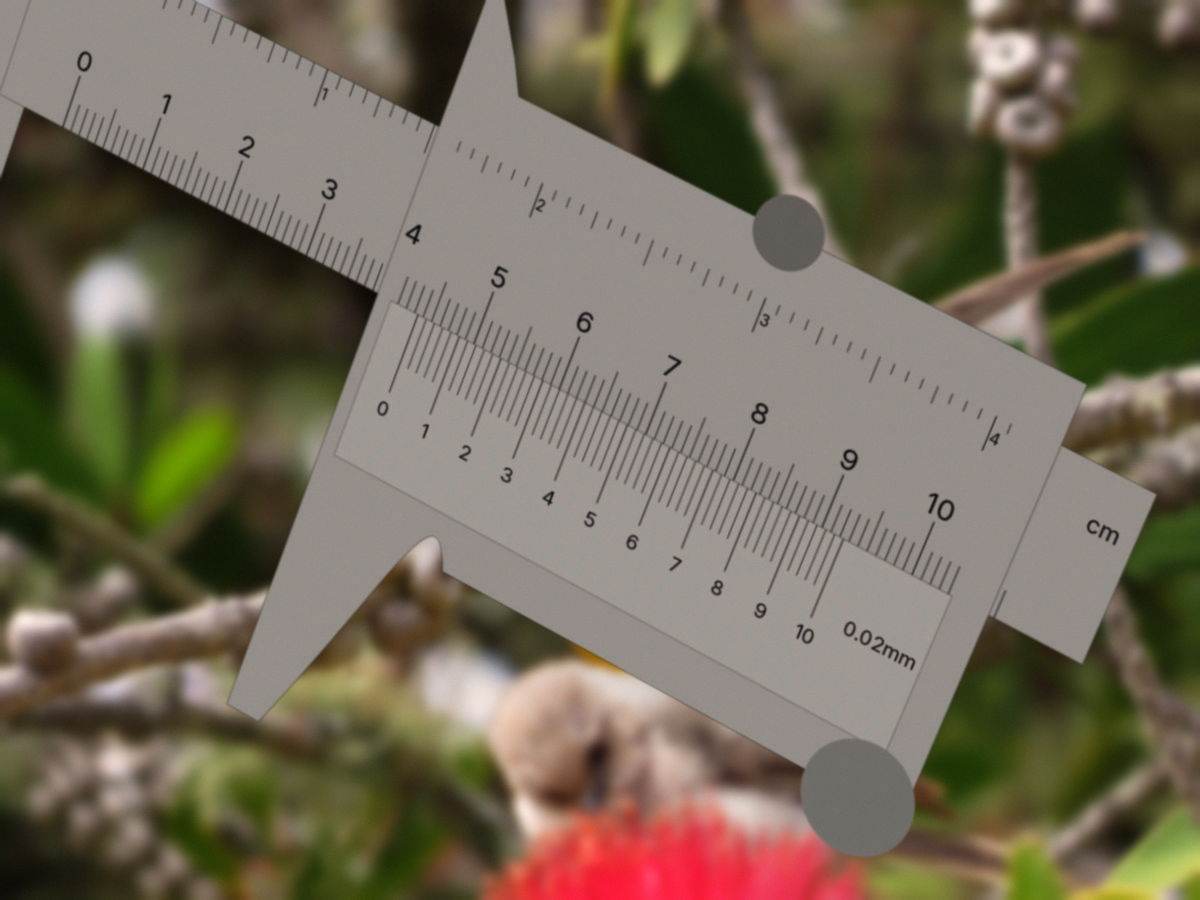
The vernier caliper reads 43.4 mm
